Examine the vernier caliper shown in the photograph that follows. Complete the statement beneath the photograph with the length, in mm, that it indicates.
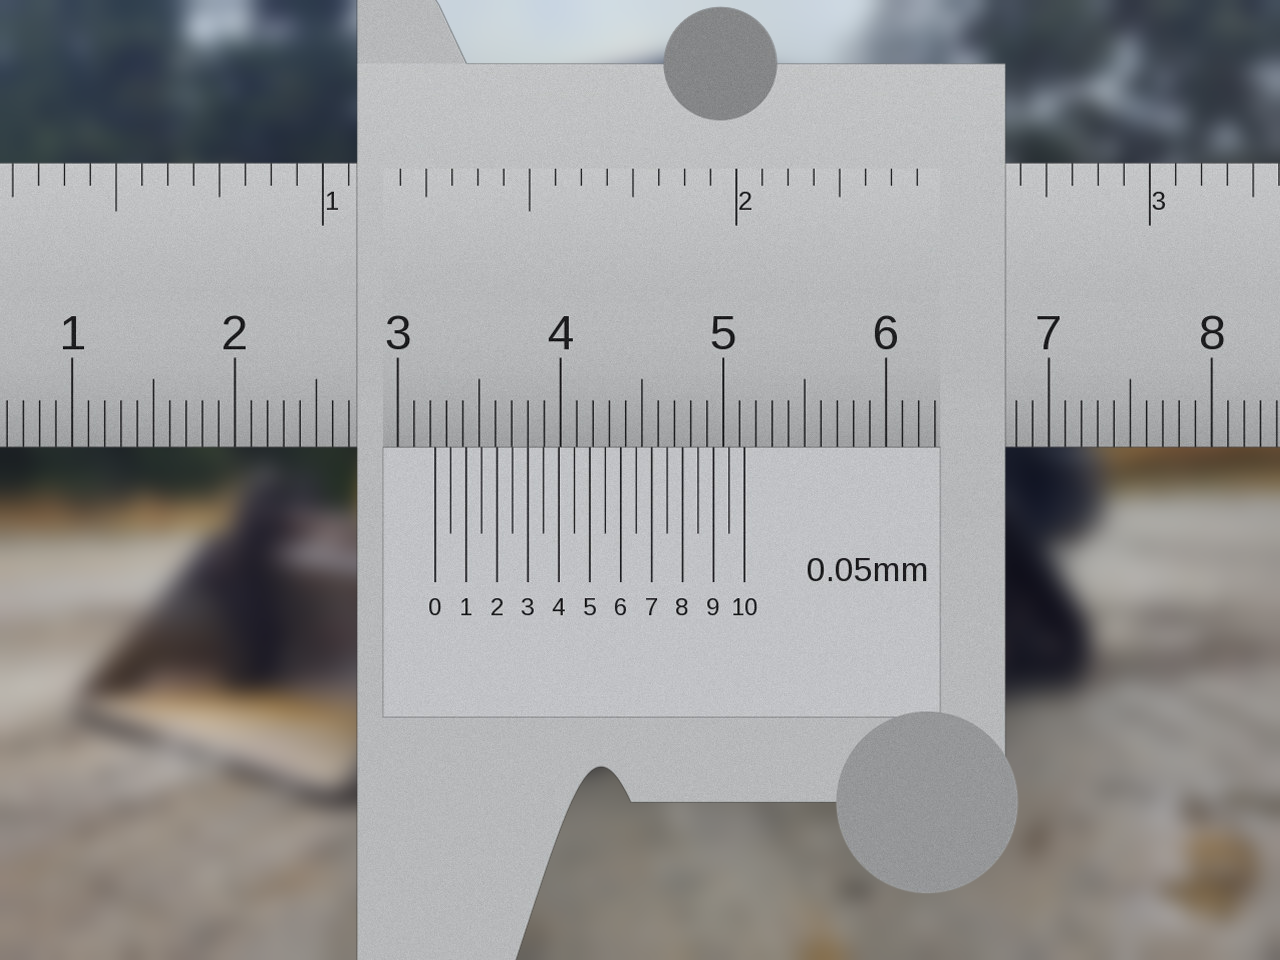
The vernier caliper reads 32.3 mm
